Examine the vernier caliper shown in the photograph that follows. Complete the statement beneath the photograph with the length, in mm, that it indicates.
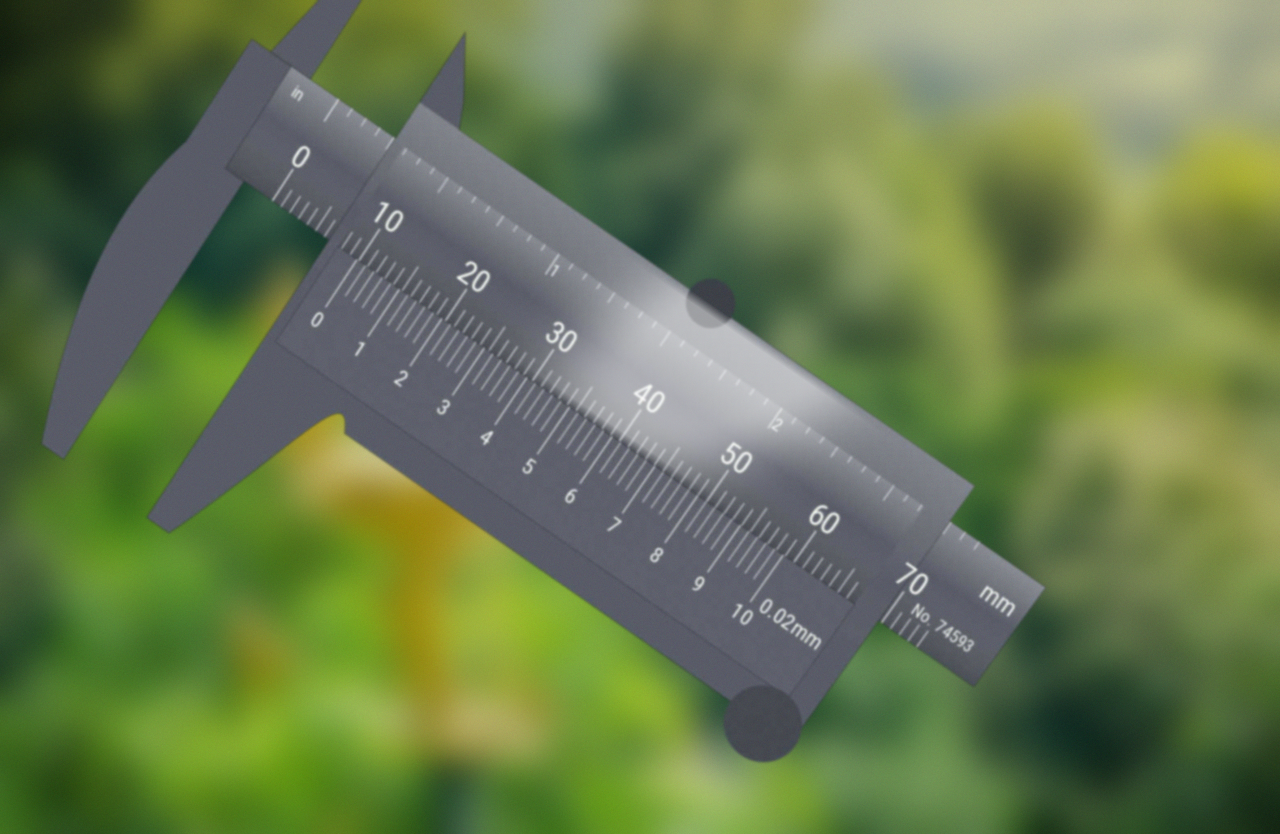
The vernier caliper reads 9.8 mm
